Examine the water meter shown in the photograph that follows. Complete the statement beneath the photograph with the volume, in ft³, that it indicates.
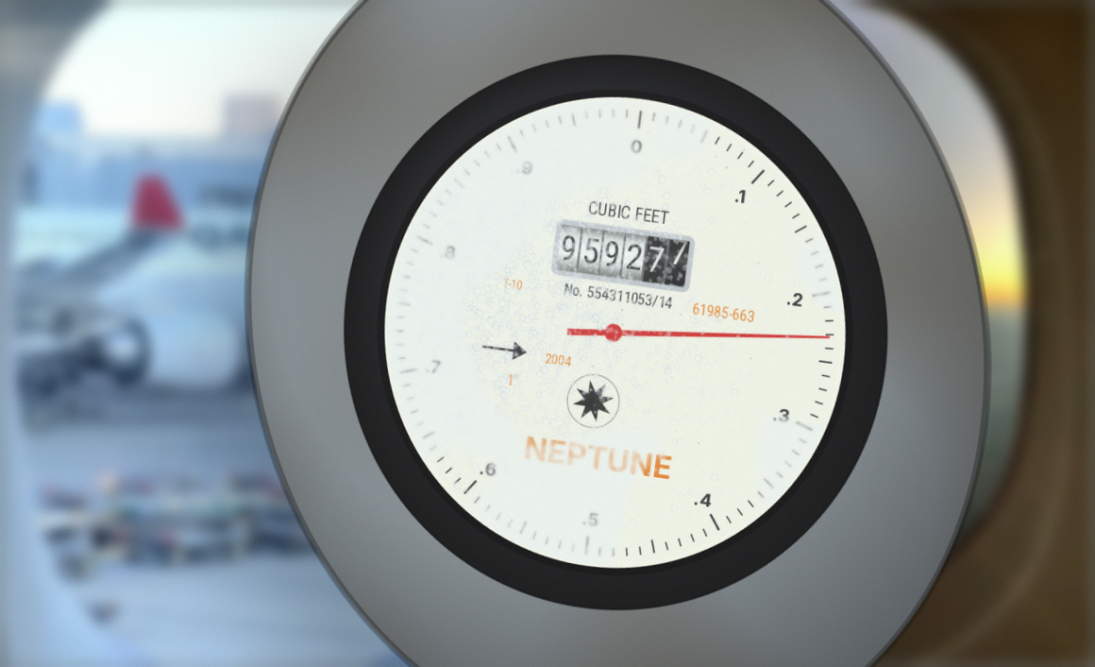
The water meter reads 959277.23 ft³
